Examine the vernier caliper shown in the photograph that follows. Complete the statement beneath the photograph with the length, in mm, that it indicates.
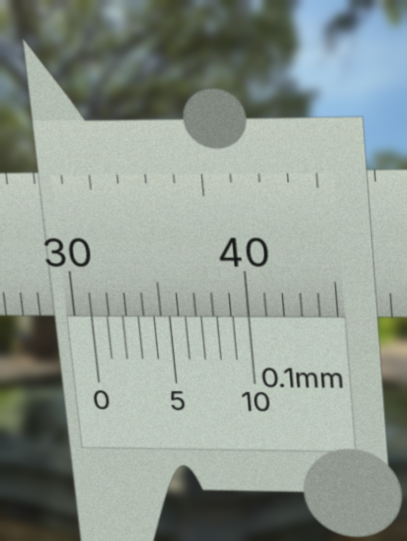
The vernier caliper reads 31.0 mm
